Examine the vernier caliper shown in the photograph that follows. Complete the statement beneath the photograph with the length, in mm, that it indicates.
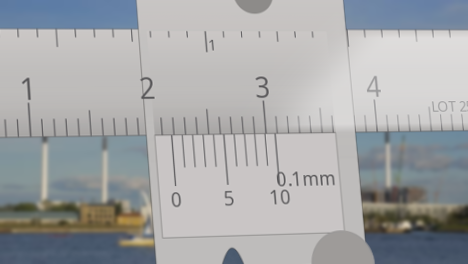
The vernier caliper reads 21.8 mm
